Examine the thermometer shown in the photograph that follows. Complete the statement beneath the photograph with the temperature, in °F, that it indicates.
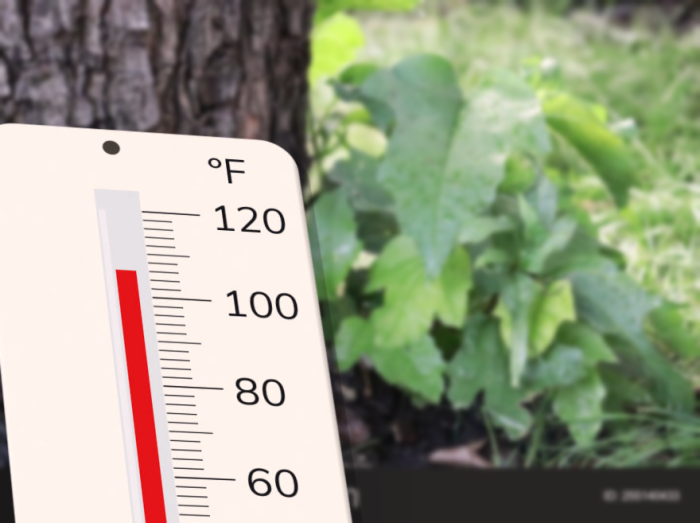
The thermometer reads 106 °F
